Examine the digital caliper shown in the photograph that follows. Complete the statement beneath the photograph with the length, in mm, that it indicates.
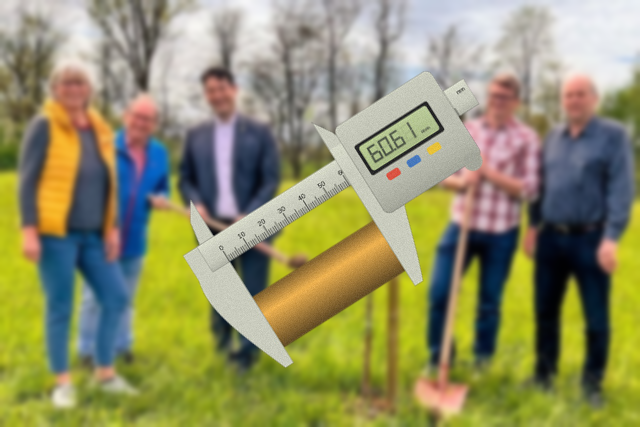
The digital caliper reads 60.61 mm
